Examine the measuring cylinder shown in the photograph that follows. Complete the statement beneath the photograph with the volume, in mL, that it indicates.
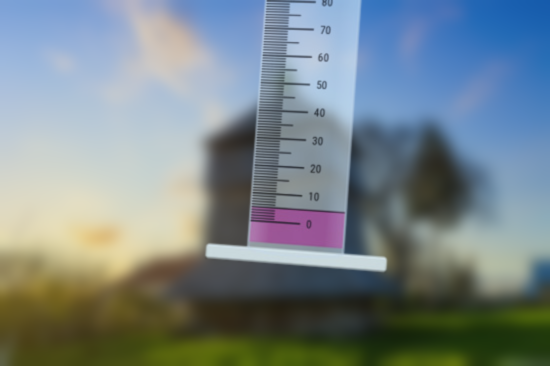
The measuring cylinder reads 5 mL
